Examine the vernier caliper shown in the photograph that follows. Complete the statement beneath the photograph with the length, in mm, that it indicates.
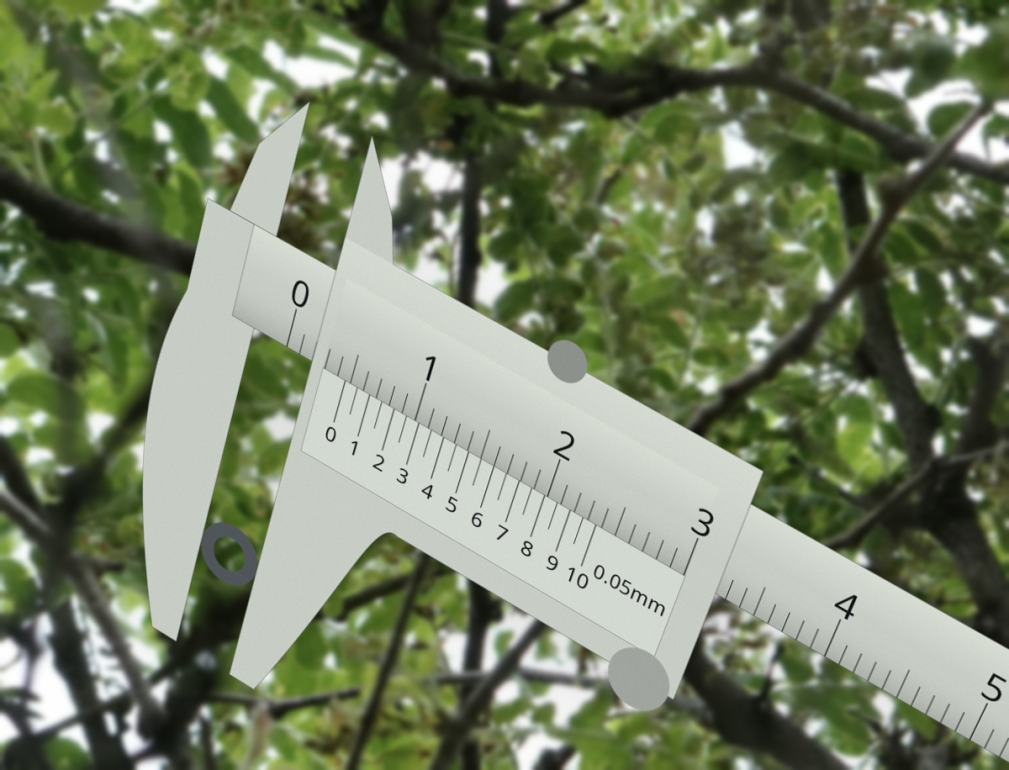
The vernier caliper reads 4.6 mm
